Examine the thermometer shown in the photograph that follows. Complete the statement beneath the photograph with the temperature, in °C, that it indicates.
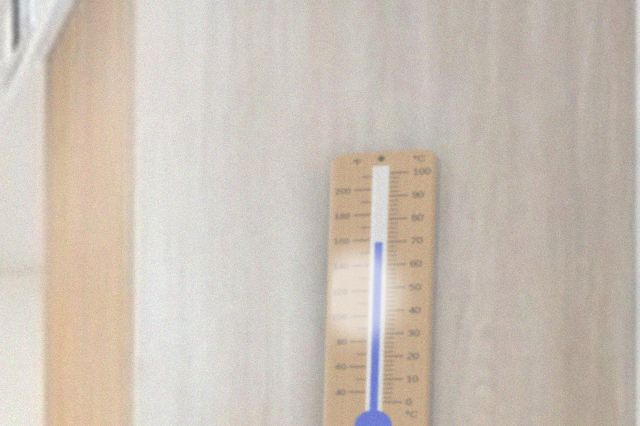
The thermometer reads 70 °C
